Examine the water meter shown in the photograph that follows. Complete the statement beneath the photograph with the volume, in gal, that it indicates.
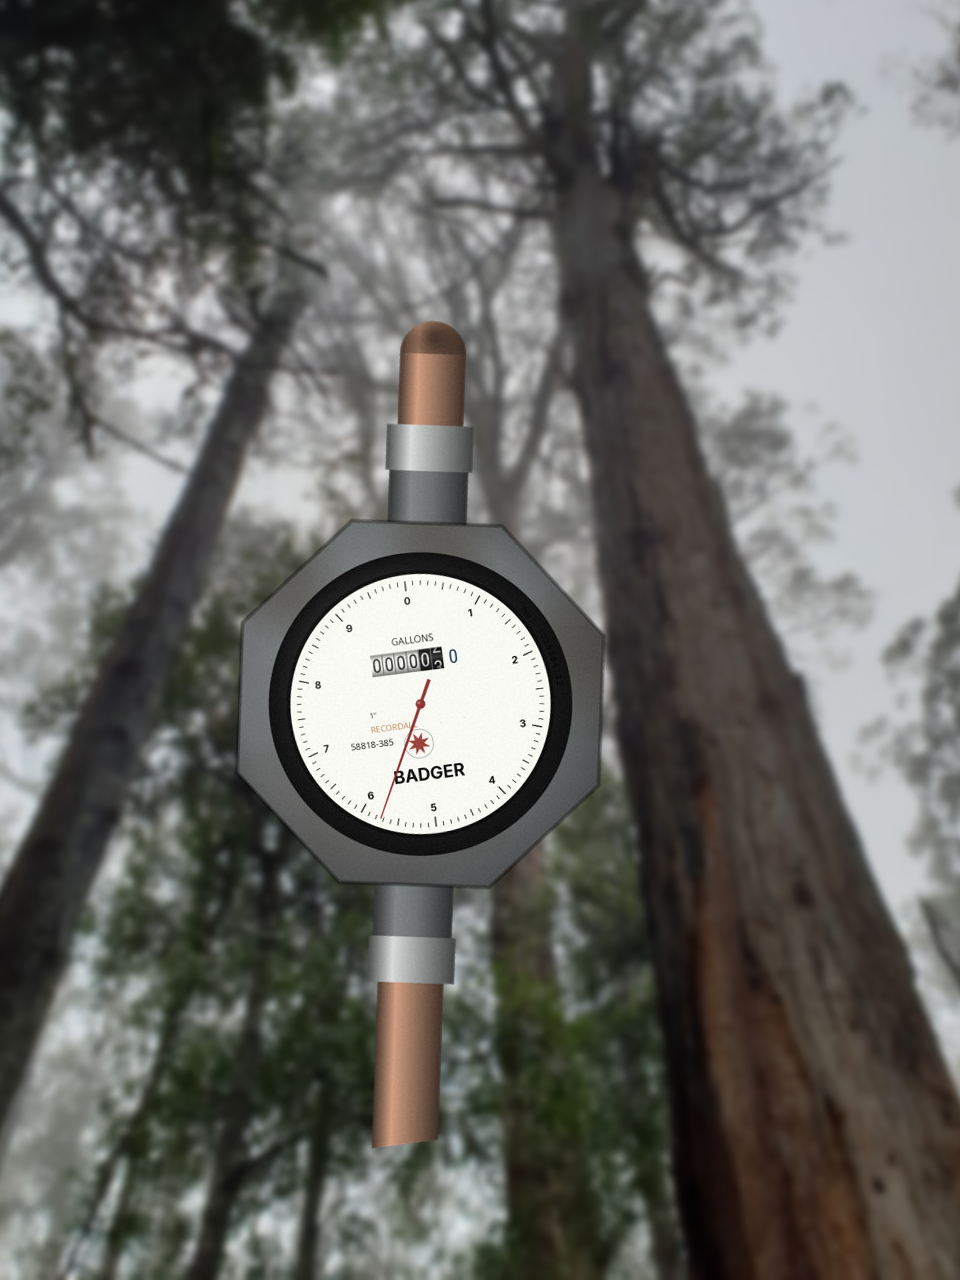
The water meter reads 25.7 gal
